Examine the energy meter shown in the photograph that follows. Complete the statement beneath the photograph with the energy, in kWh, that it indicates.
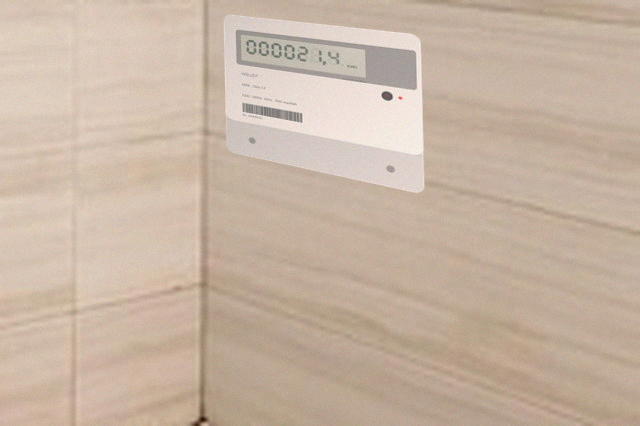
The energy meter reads 21.4 kWh
